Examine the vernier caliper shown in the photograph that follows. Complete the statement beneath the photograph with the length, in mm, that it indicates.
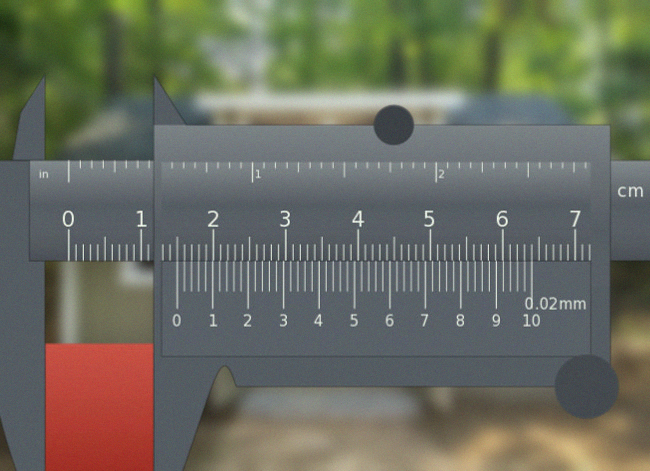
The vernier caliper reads 15.0 mm
